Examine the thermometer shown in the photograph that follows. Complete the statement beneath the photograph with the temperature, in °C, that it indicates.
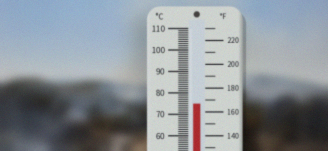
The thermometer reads 75 °C
